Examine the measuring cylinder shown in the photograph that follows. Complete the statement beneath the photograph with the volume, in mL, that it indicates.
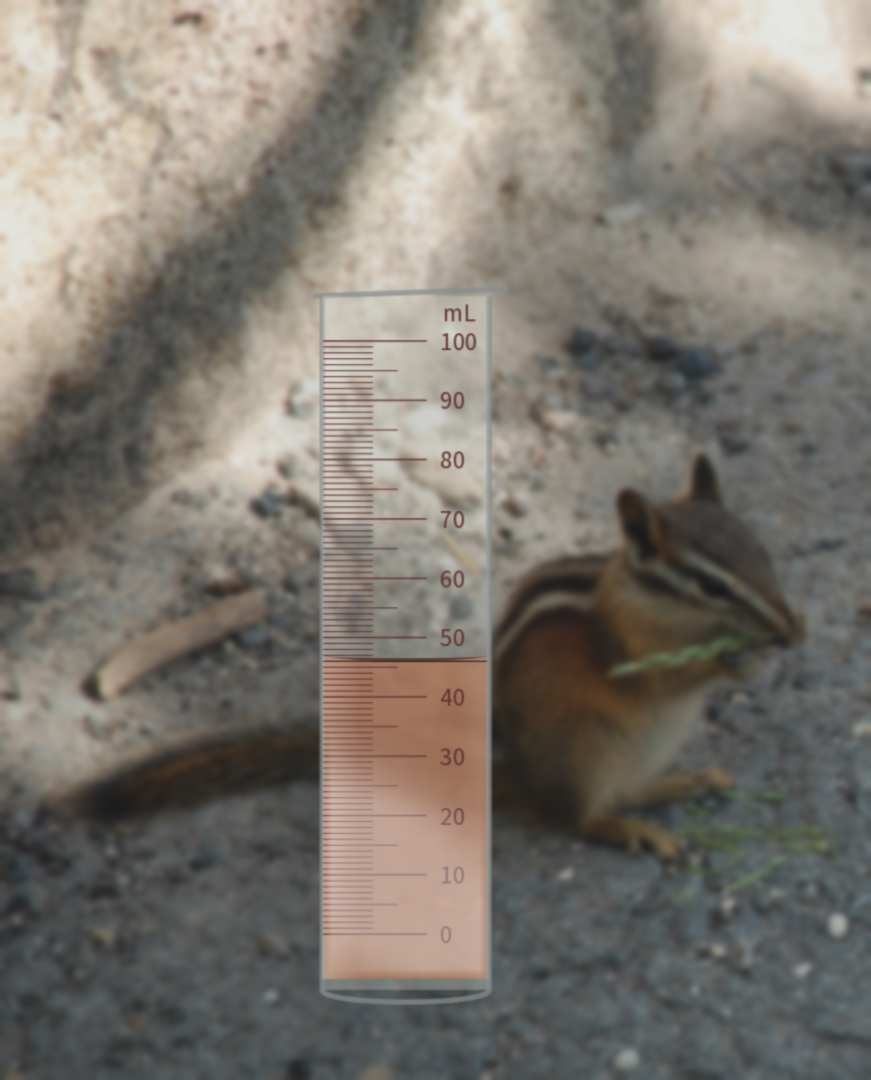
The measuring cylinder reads 46 mL
